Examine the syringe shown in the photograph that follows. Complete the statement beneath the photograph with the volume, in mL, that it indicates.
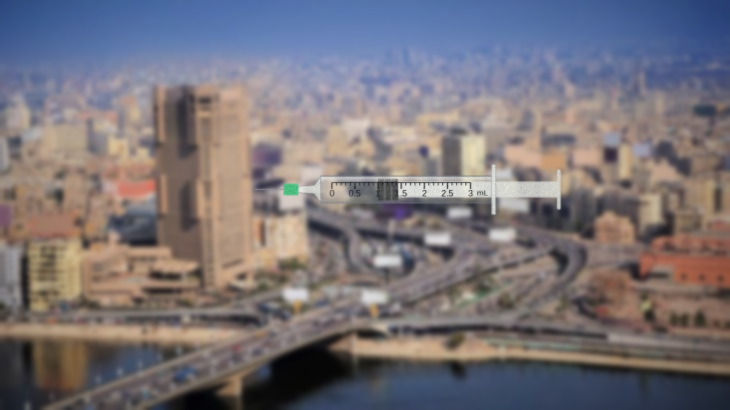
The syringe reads 1 mL
